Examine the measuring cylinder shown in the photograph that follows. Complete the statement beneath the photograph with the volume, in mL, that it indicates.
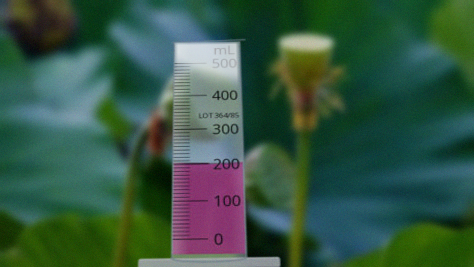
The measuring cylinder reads 200 mL
